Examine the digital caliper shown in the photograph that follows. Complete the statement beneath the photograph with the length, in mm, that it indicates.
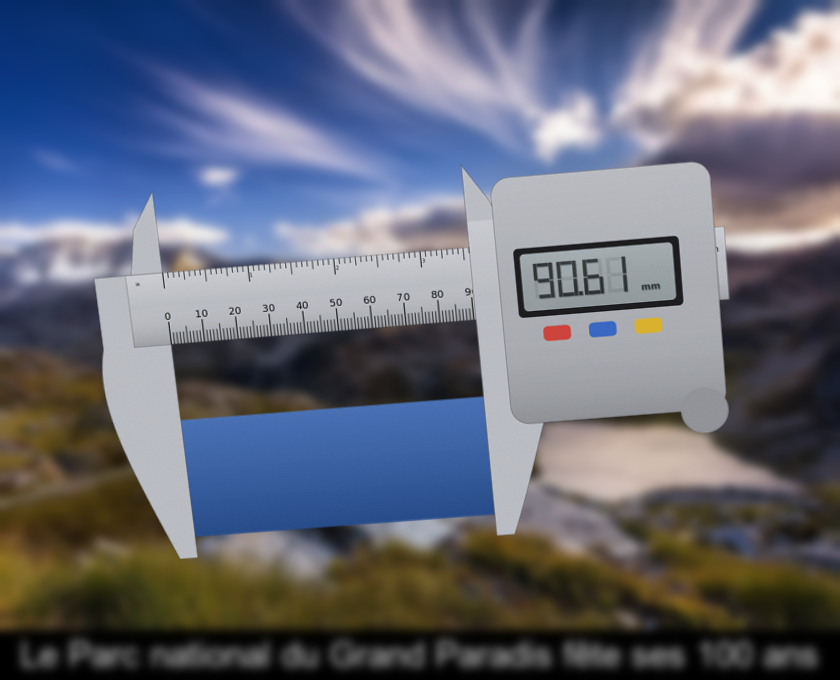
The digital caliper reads 90.61 mm
